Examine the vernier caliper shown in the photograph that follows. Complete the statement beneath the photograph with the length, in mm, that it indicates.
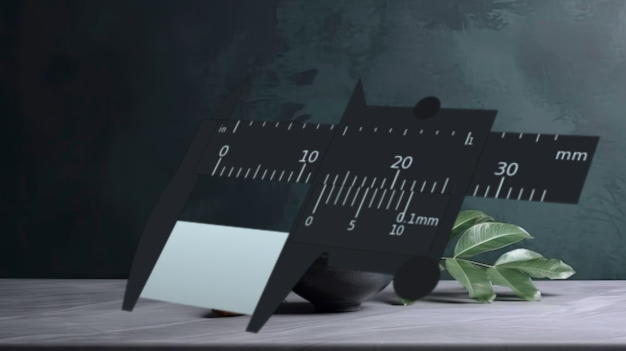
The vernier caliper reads 13.2 mm
